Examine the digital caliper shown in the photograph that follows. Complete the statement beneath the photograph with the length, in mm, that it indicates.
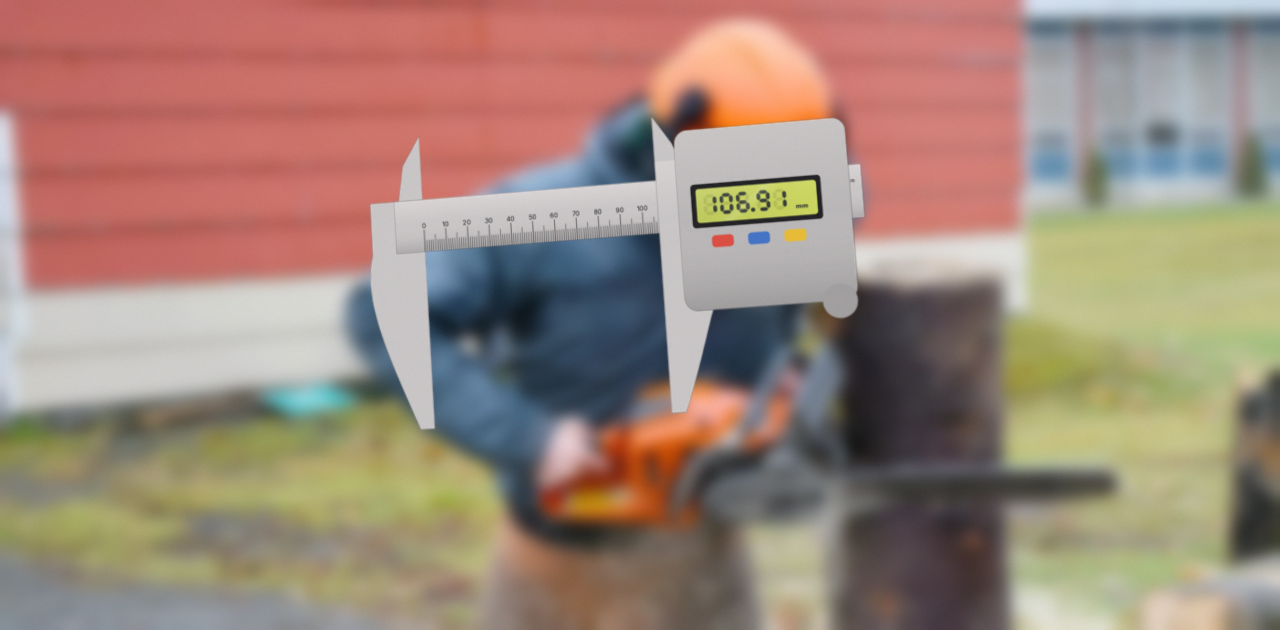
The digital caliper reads 106.91 mm
